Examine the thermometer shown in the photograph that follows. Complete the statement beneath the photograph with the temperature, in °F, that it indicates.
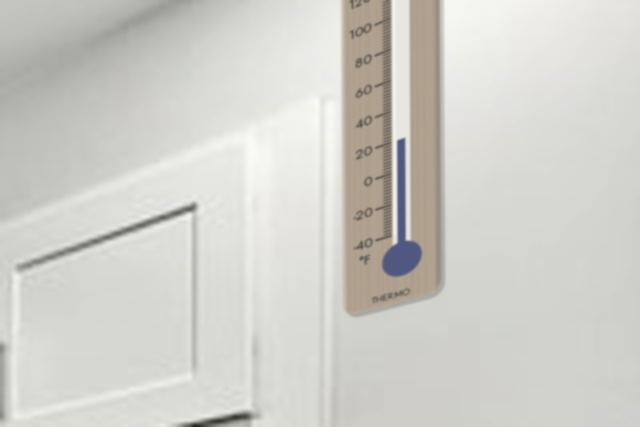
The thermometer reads 20 °F
